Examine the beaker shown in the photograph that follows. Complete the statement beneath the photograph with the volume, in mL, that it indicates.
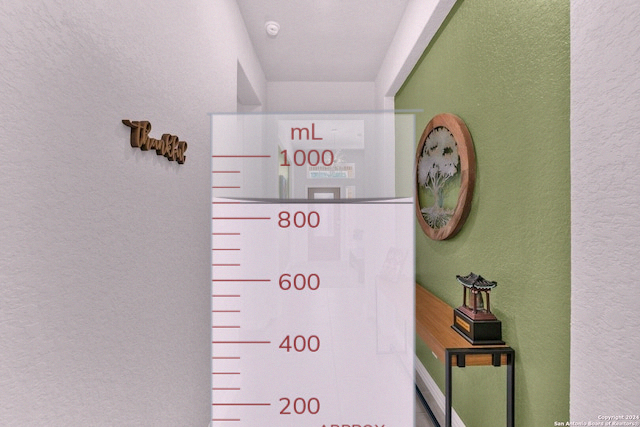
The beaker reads 850 mL
